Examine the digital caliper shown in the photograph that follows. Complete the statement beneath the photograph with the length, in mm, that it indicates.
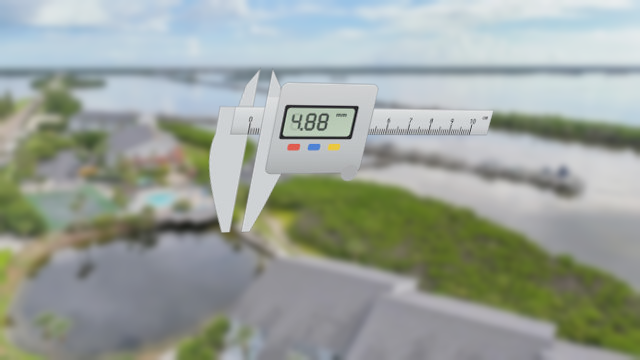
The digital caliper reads 4.88 mm
